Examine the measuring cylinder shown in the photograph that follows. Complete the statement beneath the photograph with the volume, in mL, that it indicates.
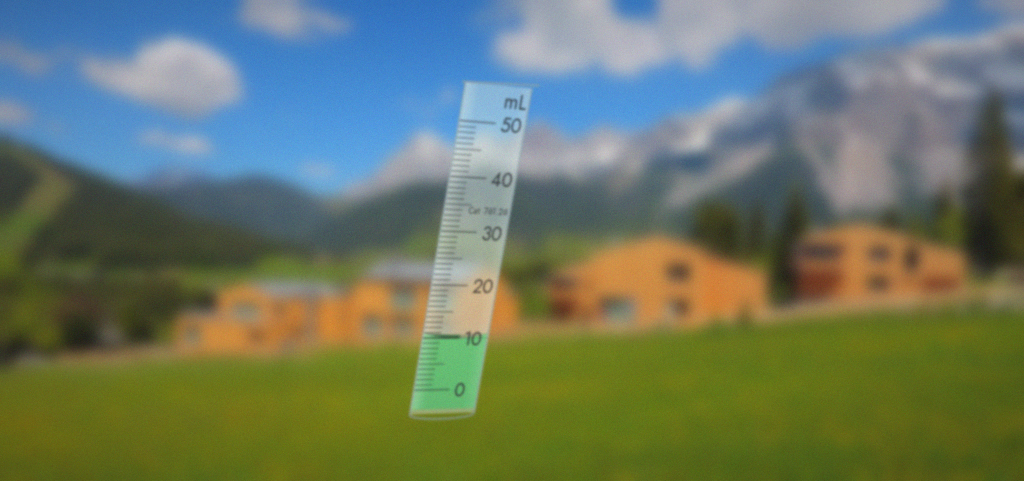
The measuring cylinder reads 10 mL
